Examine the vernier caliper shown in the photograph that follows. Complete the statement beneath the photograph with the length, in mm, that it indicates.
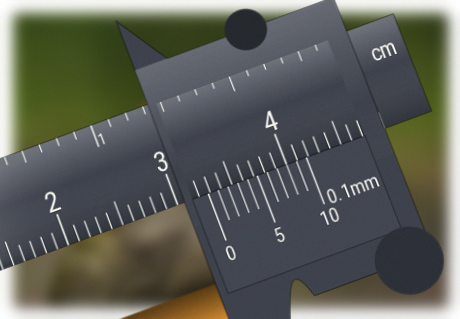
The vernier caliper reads 32.8 mm
